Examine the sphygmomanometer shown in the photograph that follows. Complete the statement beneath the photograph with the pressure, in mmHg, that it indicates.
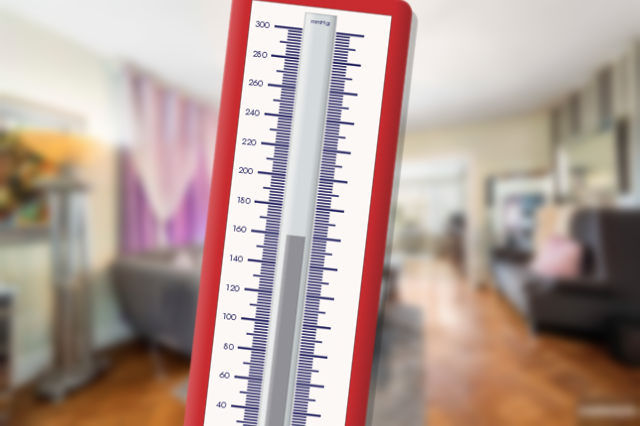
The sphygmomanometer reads 160 mmHg
